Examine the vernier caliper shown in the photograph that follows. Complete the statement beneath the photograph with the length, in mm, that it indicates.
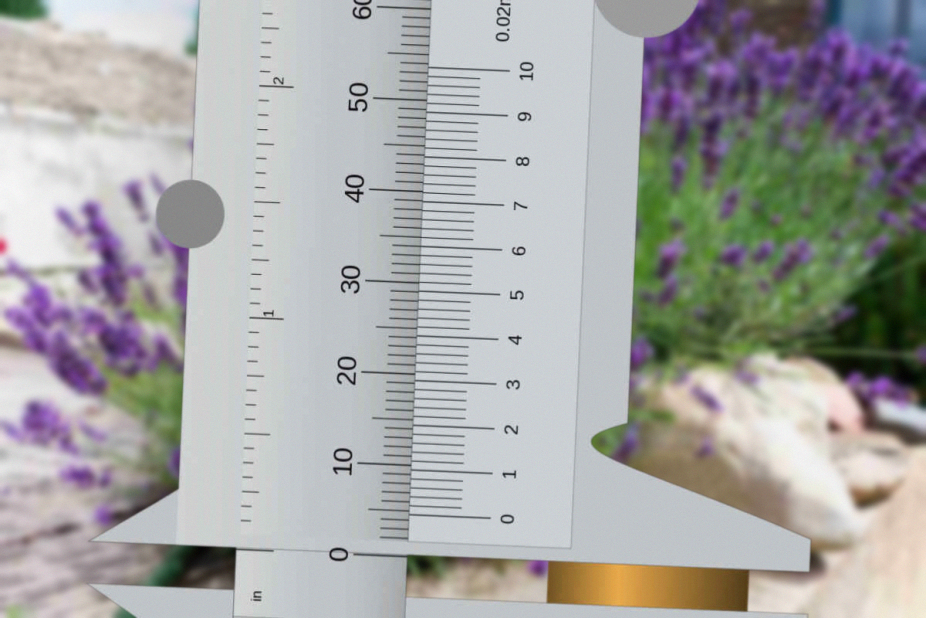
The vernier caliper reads 4.6 mm
